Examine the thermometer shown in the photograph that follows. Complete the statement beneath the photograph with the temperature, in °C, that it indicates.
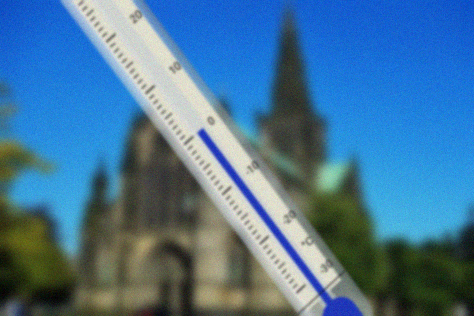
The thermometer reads 0 °C
